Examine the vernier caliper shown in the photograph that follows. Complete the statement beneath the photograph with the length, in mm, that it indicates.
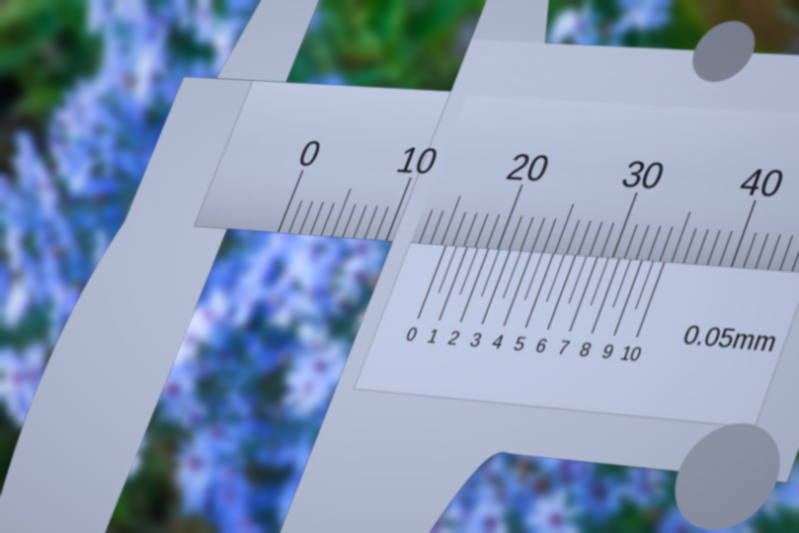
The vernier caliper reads 15.4 mm
